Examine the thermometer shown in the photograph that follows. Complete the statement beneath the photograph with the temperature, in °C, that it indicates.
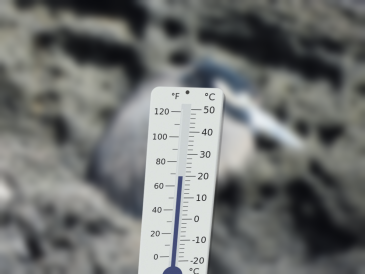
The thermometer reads 20 °C
